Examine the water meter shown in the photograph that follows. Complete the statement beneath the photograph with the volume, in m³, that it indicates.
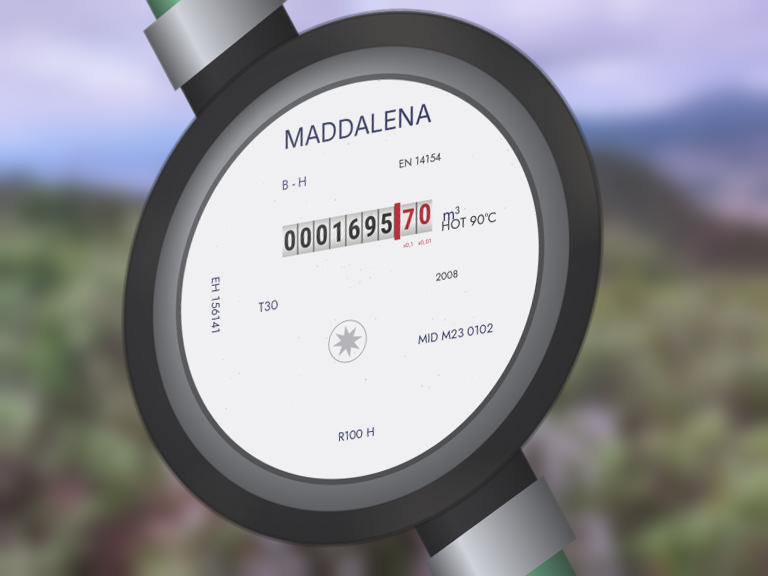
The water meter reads 1695.70 m³
